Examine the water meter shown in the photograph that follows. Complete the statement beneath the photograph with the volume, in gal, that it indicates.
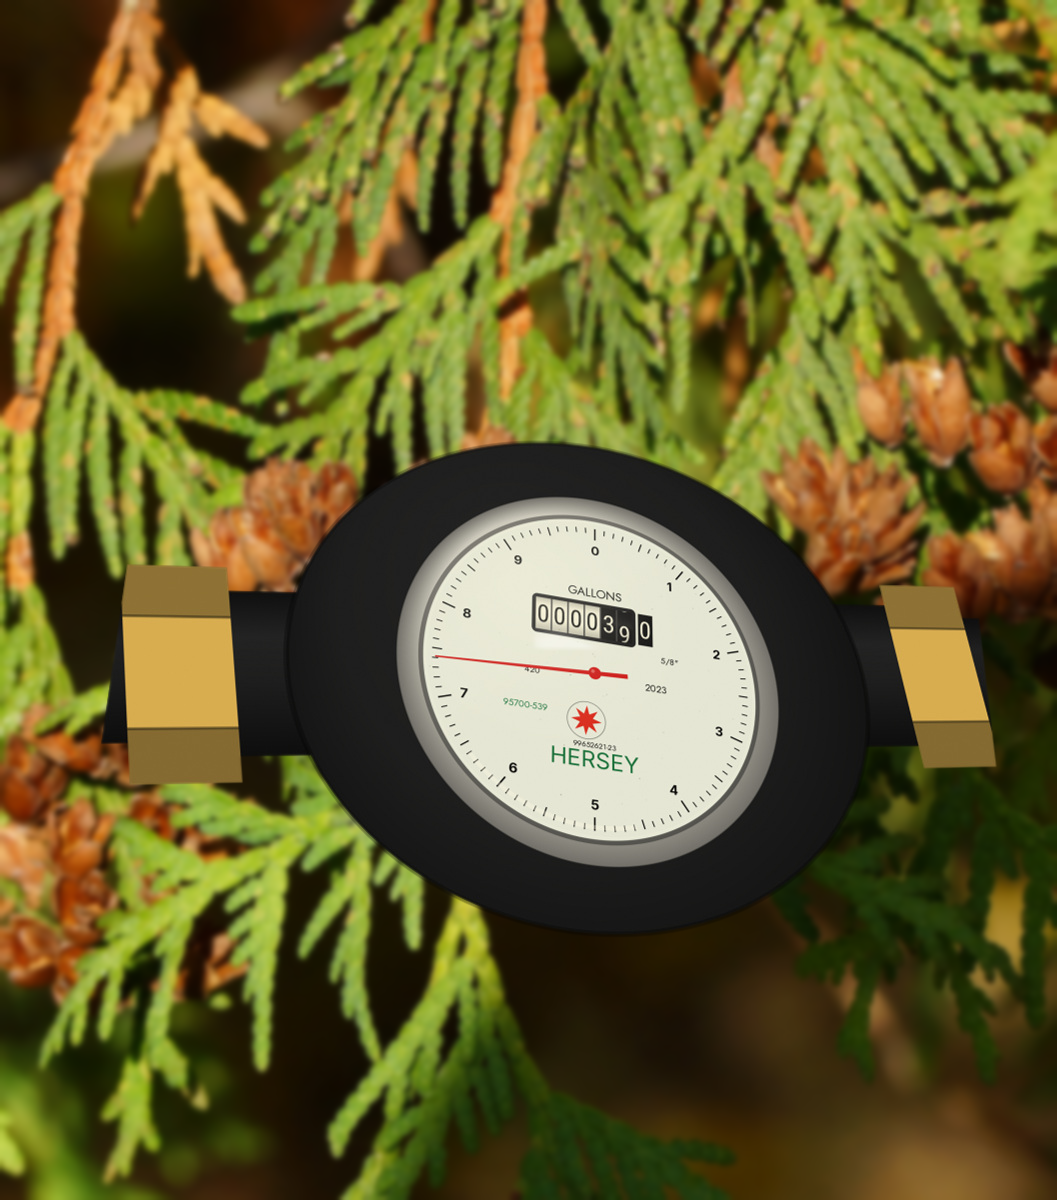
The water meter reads 387.4 gal
